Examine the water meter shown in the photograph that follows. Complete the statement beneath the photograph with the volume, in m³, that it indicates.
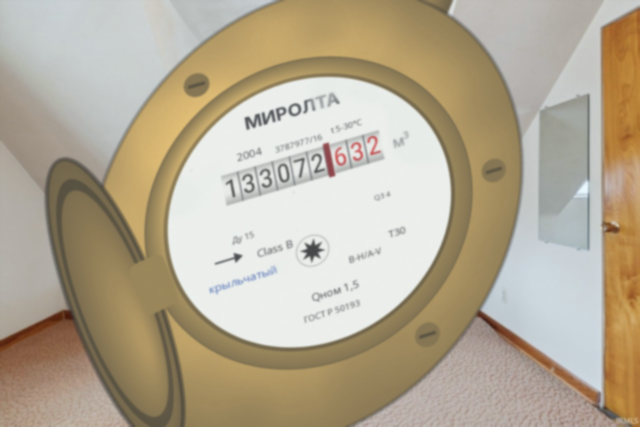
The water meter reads 133072.632 m³
